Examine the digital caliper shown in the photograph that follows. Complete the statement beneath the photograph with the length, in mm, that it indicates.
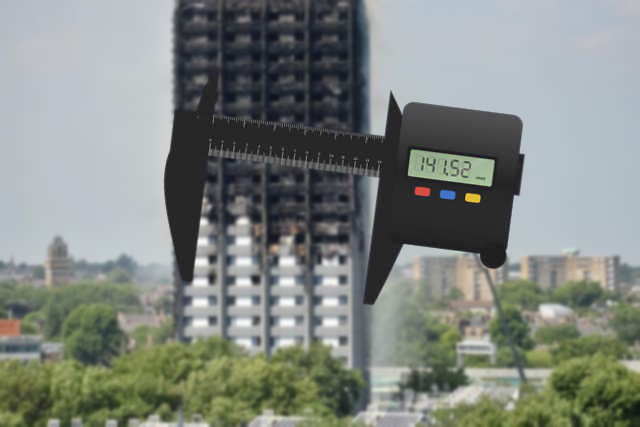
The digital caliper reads 141.52 mm
